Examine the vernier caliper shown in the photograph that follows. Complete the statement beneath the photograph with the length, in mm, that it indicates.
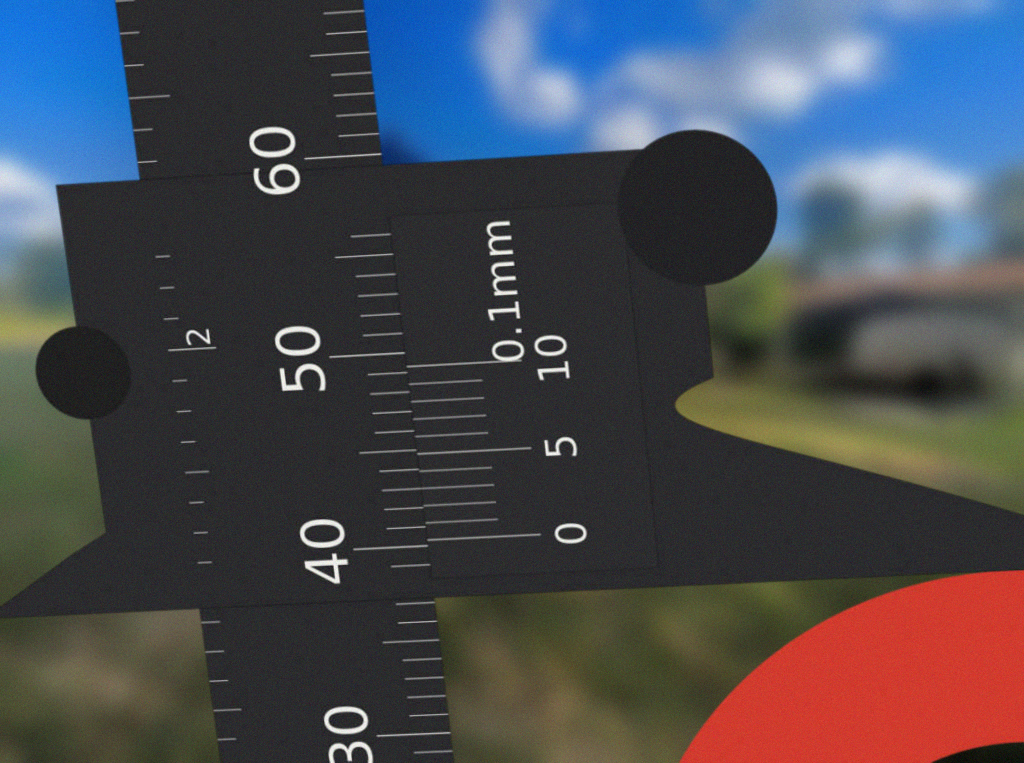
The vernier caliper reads 40.3 mm
